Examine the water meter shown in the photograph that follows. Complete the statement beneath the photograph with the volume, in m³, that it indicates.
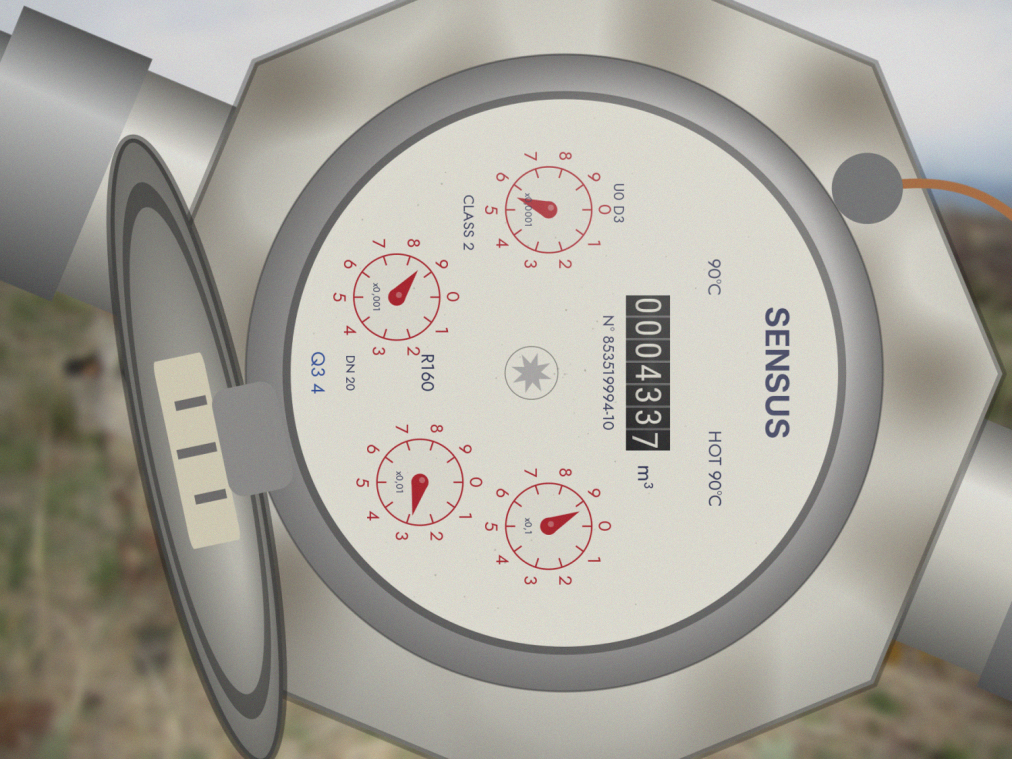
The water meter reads 4336.9285 m³
